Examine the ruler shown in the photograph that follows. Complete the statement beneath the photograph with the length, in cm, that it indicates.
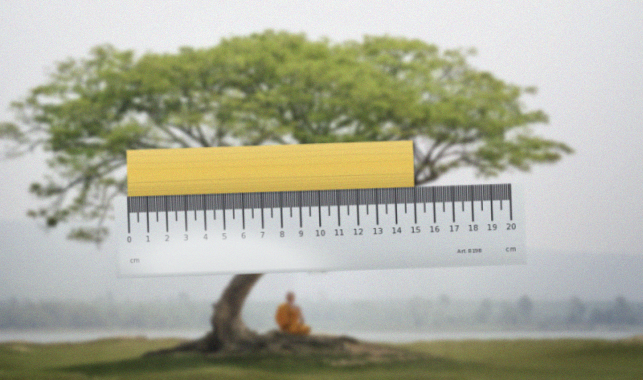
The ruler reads 15 cm
